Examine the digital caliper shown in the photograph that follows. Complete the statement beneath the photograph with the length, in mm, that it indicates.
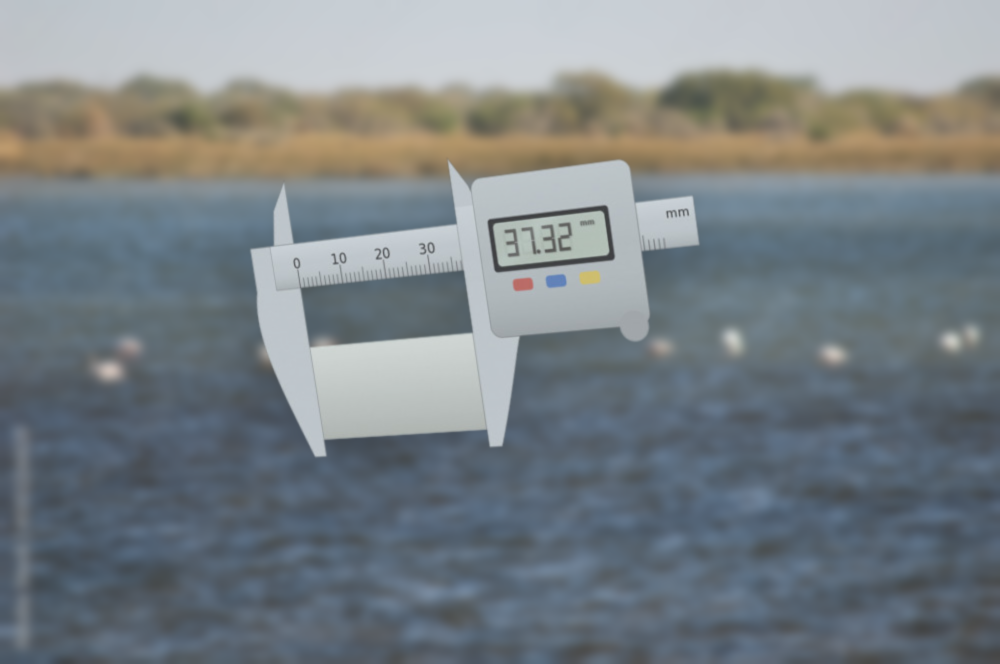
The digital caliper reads 37.32 mm
